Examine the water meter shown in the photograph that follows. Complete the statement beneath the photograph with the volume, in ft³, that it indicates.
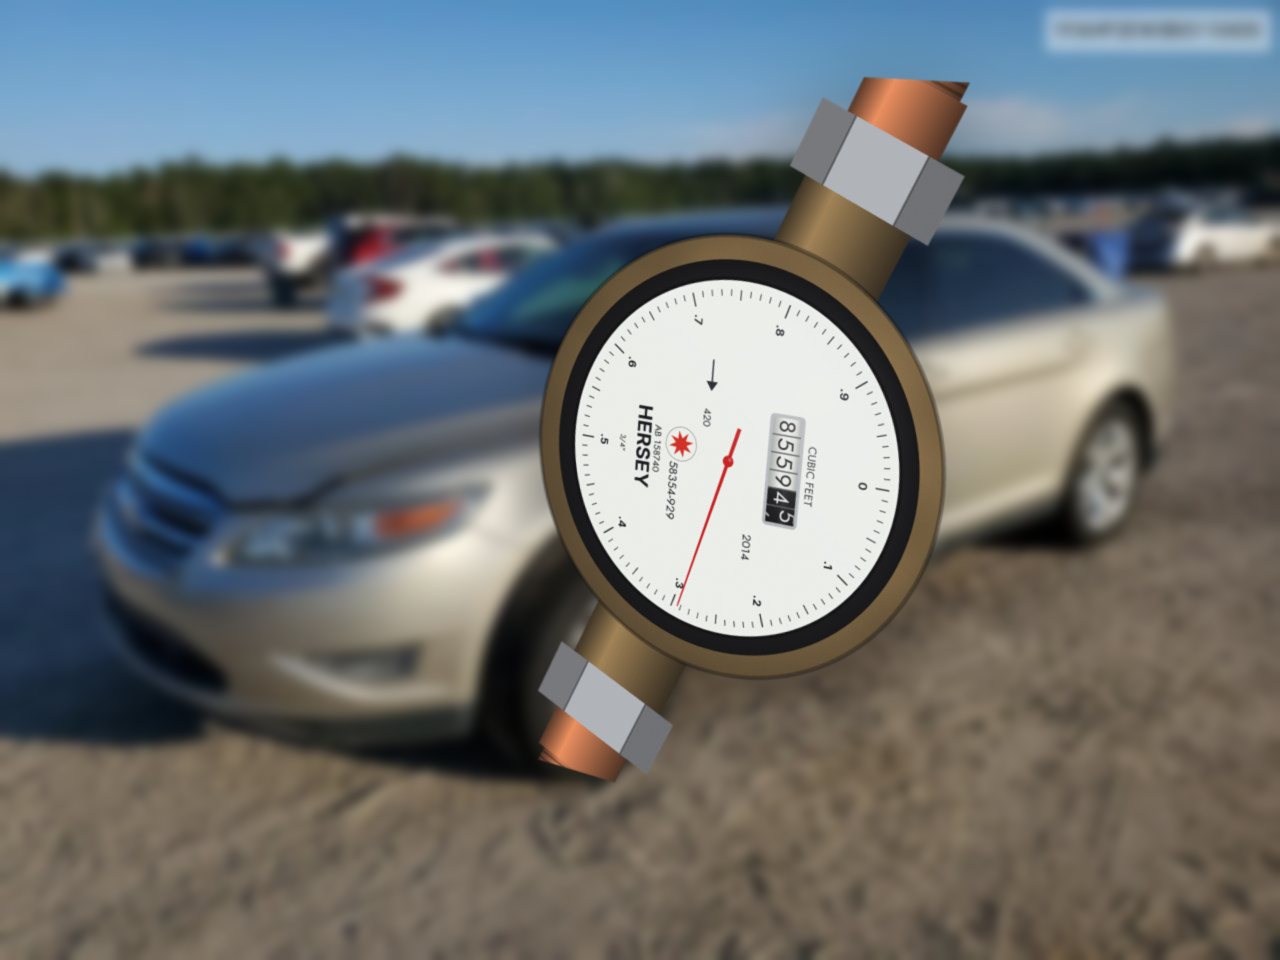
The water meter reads 855945.29 ft³
